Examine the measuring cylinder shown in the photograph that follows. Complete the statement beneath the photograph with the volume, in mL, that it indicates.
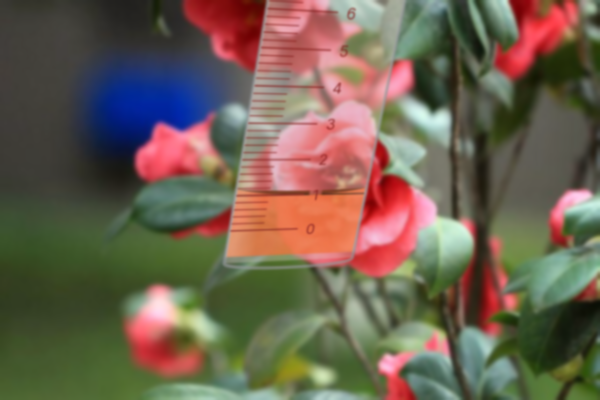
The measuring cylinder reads 1 mL
